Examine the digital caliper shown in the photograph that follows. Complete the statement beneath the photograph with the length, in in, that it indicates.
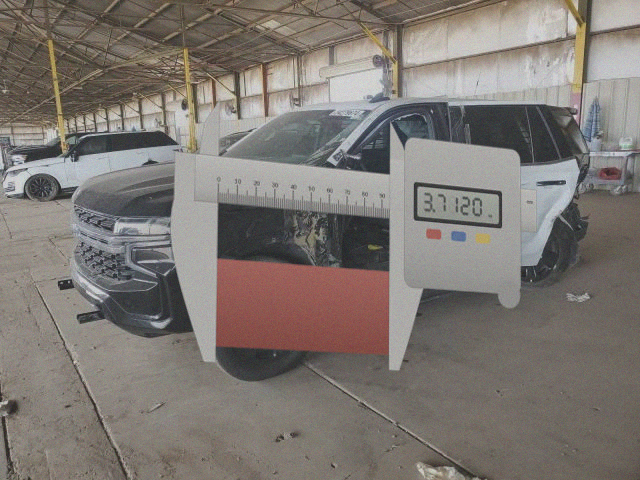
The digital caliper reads 3.7120 in
